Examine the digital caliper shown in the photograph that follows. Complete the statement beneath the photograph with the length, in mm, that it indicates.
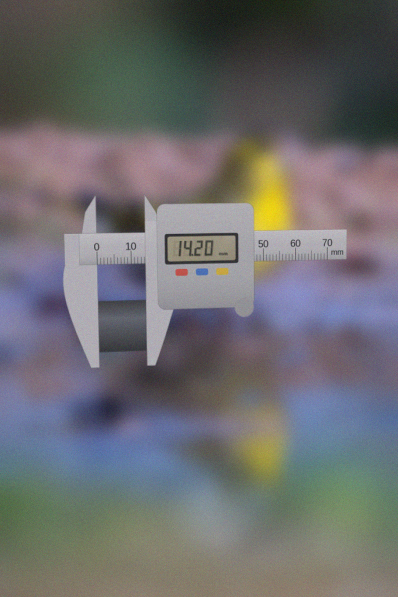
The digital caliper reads 14.20 mm
